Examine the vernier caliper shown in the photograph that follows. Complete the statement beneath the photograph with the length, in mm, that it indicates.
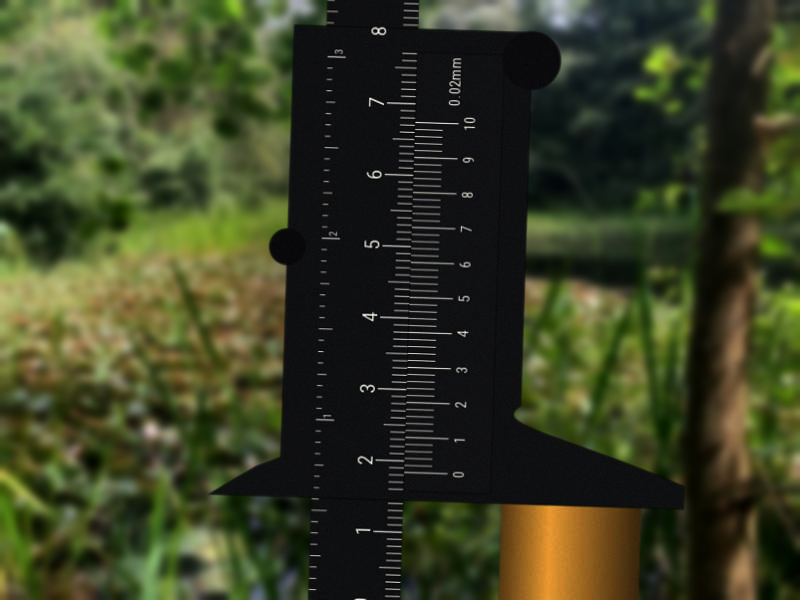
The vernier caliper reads 18.4 mm
